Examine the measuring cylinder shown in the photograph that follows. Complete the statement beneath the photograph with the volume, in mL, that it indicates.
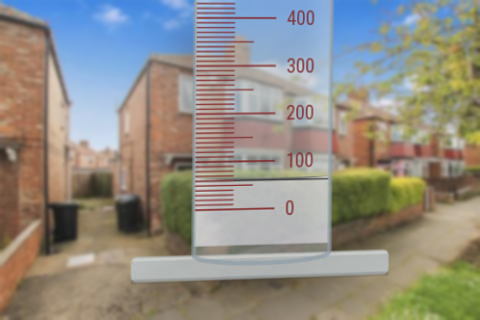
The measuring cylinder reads 60 mL
